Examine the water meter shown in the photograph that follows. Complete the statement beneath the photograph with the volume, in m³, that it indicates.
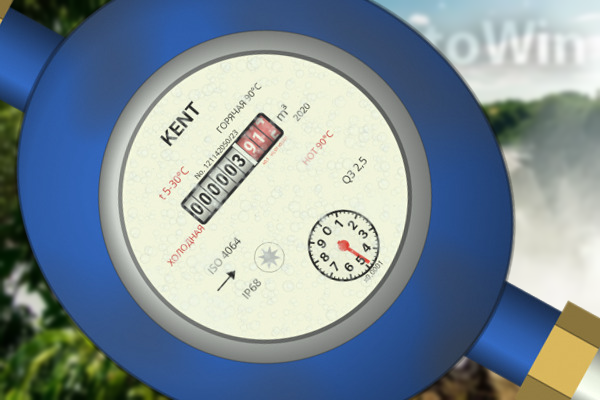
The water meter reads 3.9144 m³
